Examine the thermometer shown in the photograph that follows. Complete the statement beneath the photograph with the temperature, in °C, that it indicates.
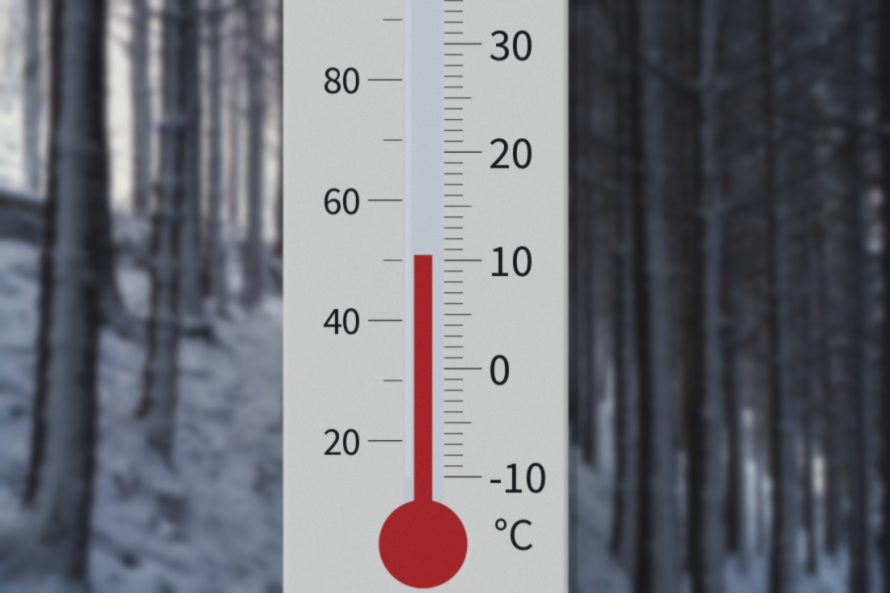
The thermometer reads 10.5 °C
